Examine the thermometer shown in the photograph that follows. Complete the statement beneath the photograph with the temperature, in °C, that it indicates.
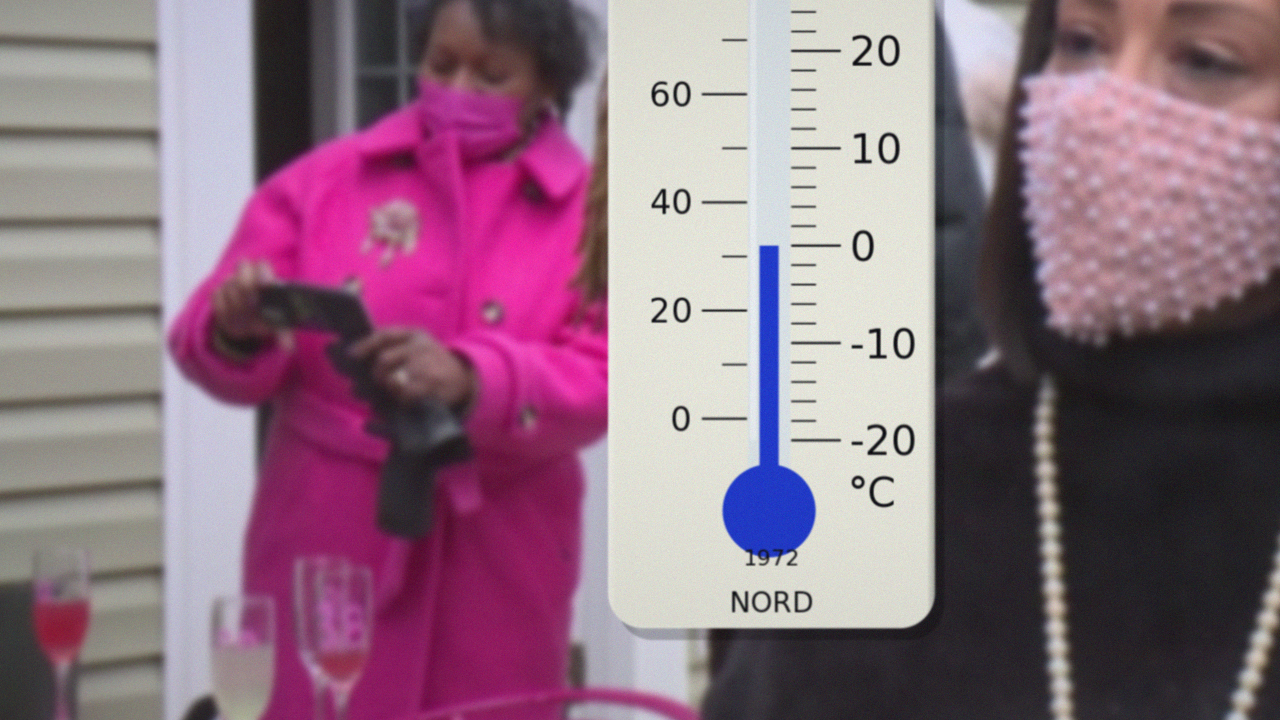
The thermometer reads 0 °C
